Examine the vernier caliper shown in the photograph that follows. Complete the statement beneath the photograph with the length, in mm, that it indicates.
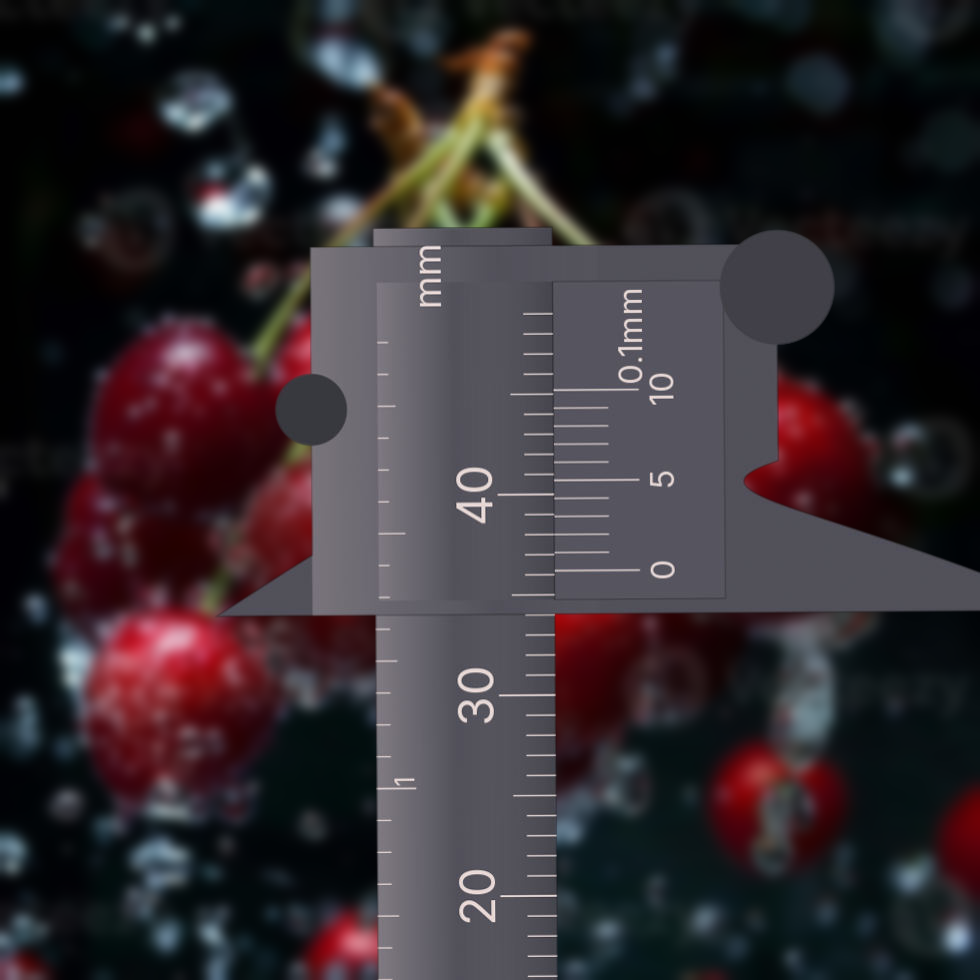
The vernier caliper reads 36.2 mm
